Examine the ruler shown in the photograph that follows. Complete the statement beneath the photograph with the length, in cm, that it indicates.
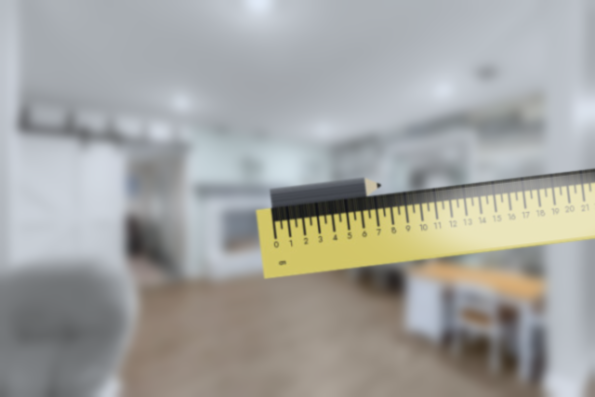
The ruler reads 7.5 cm
